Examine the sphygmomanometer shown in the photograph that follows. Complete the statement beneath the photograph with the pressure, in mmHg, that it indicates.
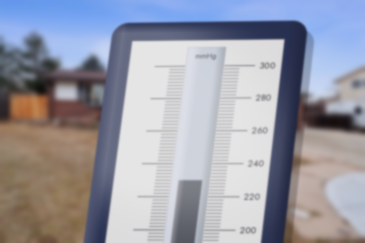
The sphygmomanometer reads 230 mmHg
